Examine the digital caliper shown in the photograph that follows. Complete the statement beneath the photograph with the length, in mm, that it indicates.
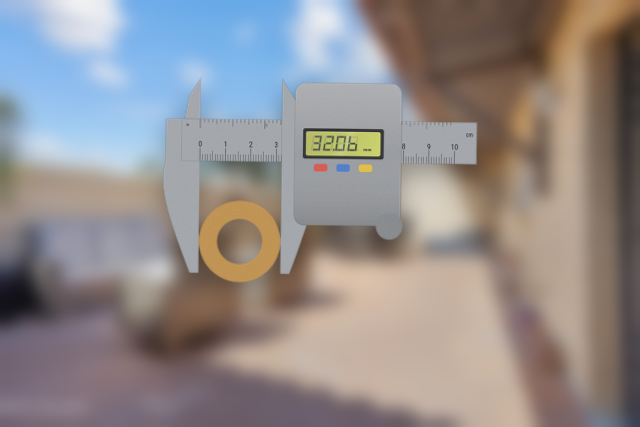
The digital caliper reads 32.06 mm
